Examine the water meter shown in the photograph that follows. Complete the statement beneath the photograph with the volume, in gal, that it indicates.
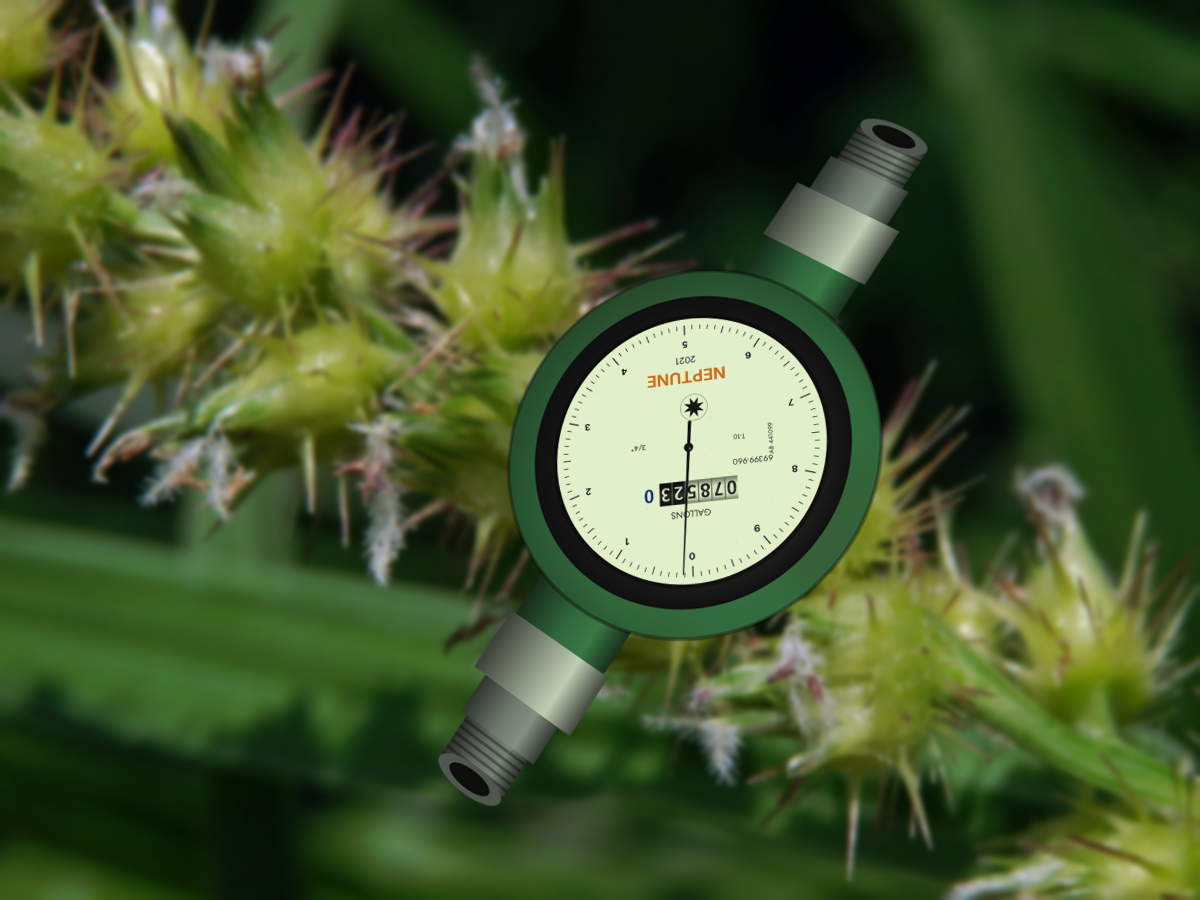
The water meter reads 785230.1 gal
